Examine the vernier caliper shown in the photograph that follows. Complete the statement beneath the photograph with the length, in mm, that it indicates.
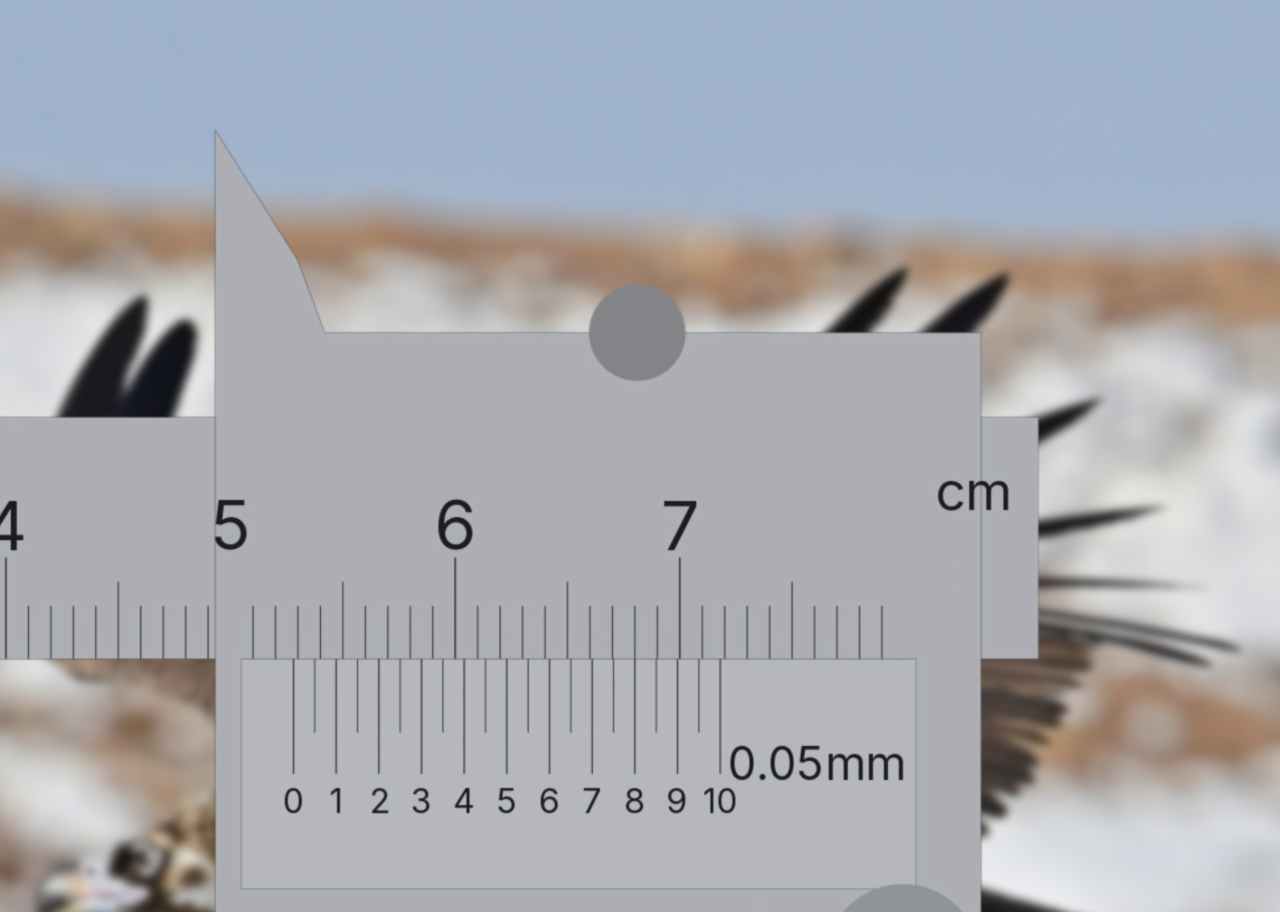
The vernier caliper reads 52.8 mm
